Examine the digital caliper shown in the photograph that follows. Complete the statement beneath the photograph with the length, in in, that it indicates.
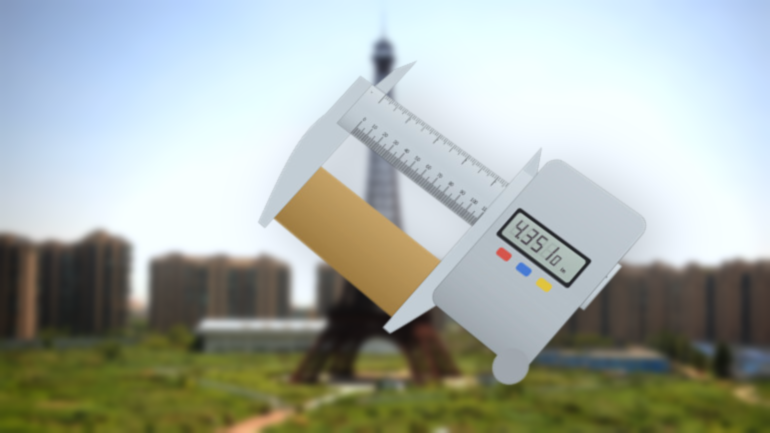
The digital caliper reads 4.3510 in
